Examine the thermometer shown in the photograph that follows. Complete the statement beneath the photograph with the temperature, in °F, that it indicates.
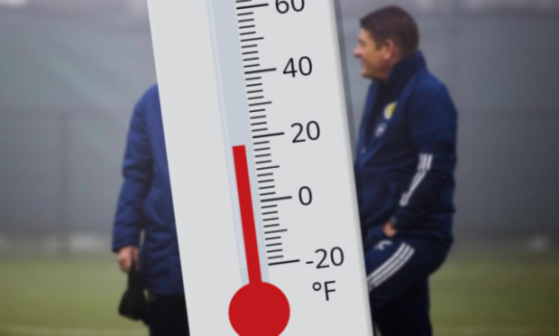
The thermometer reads 18 °F
